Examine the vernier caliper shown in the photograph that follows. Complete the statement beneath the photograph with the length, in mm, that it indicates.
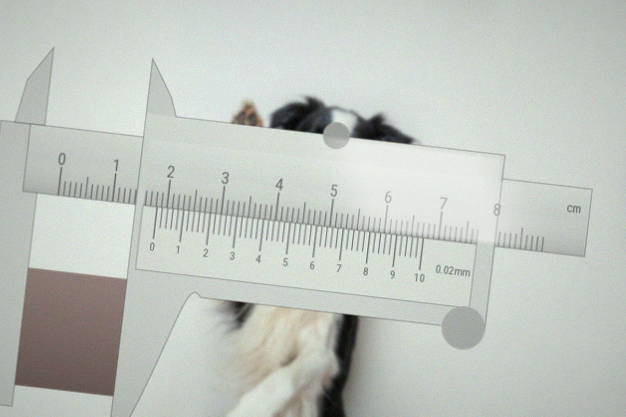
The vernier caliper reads 18.2 mm
